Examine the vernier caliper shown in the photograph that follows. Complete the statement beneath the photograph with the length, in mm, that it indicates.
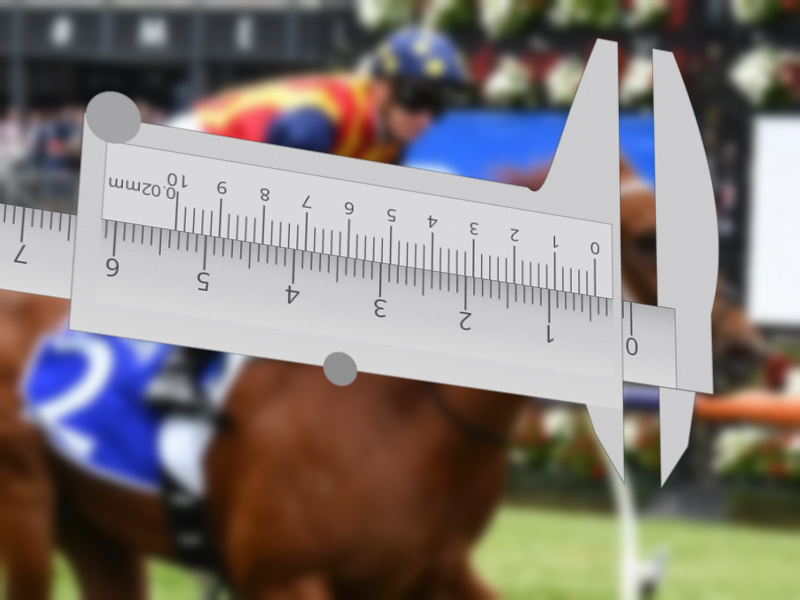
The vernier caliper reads 4.4 mm
